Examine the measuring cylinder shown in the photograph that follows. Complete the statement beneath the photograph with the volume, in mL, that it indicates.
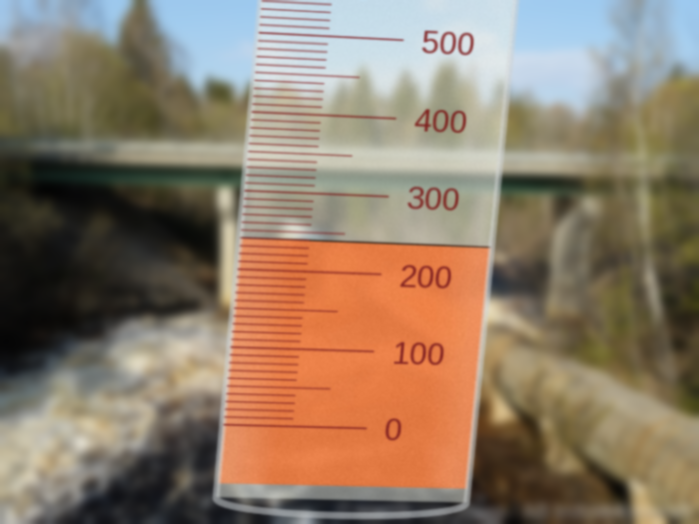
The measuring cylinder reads 240 mL
